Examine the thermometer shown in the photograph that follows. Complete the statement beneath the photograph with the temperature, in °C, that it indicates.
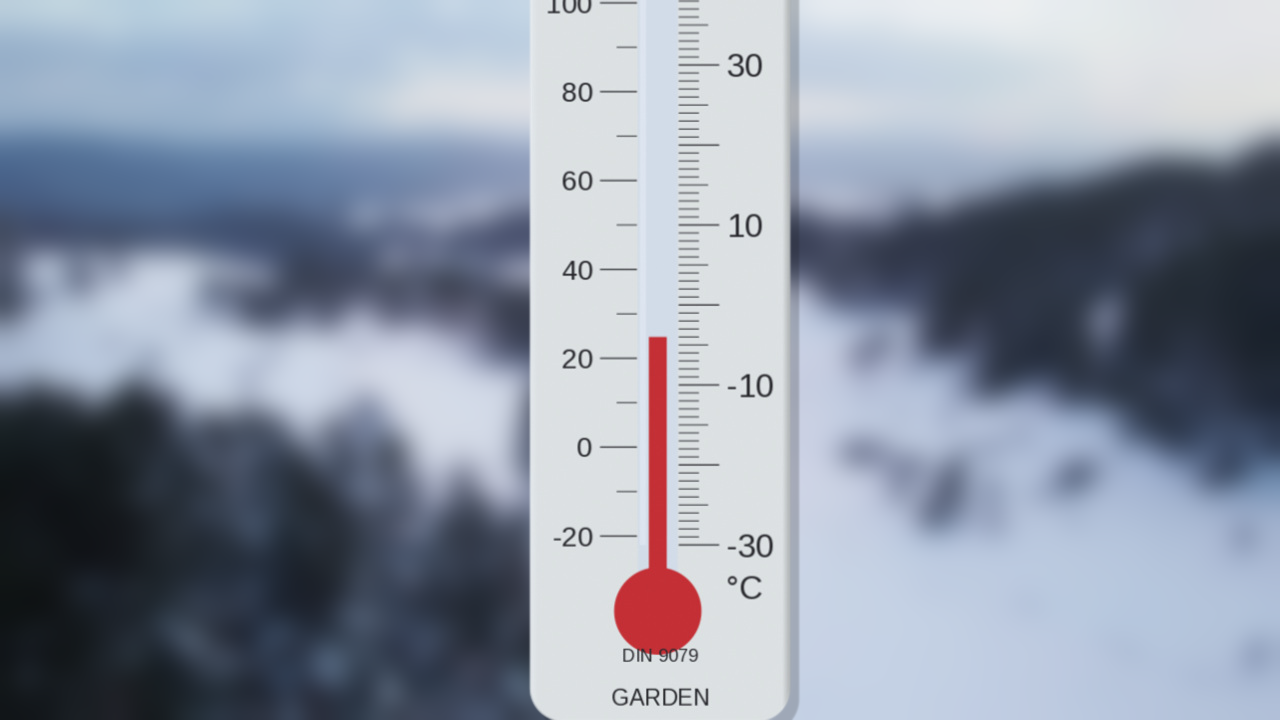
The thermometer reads -4 °C
